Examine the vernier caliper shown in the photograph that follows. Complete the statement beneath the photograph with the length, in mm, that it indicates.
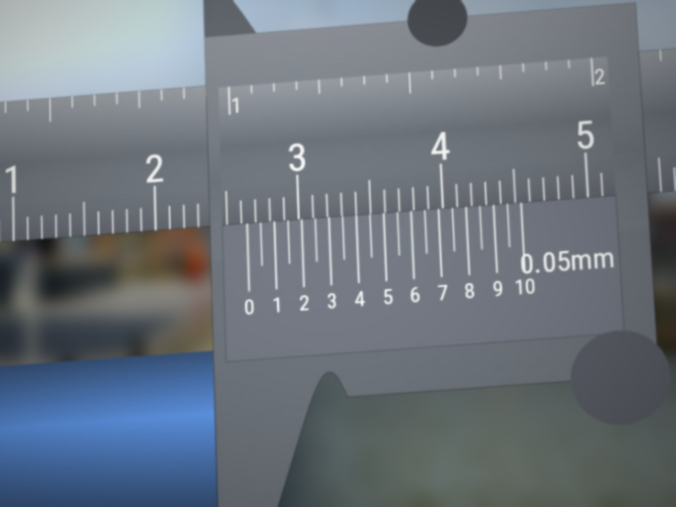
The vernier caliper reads 26.4 mm
